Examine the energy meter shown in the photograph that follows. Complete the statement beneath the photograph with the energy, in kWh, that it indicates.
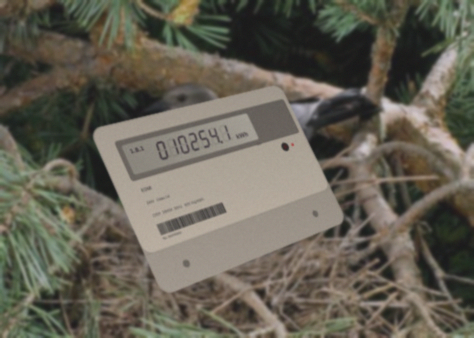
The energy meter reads 10254.1 kWh
